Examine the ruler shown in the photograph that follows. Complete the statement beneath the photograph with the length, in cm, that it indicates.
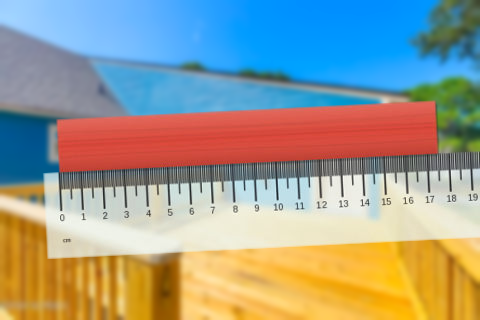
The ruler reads 17.5 cm
